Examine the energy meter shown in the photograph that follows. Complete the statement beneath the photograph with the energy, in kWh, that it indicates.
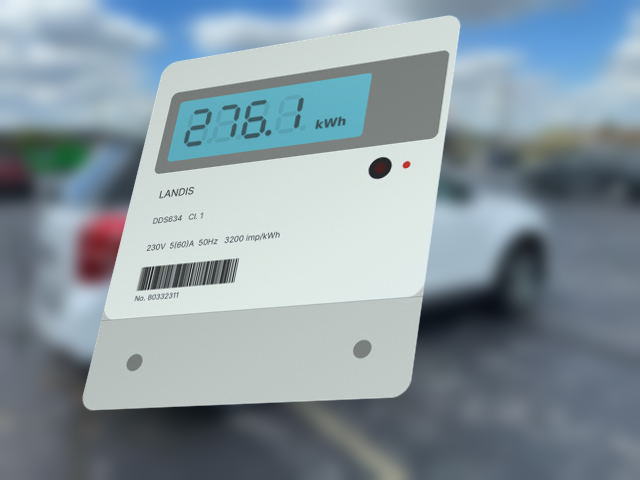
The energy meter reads 276.1 kWh
